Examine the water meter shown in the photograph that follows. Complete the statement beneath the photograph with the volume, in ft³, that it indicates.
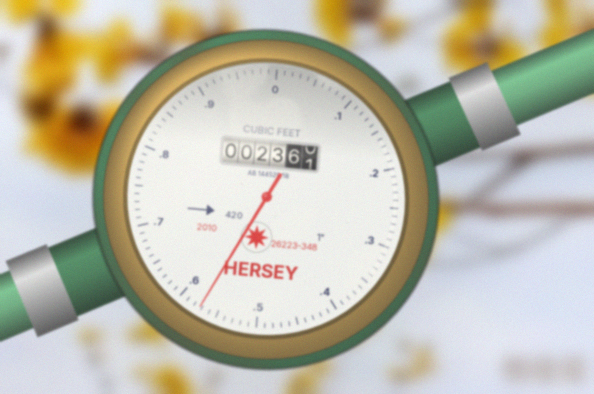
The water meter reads 2360.57 ft³
